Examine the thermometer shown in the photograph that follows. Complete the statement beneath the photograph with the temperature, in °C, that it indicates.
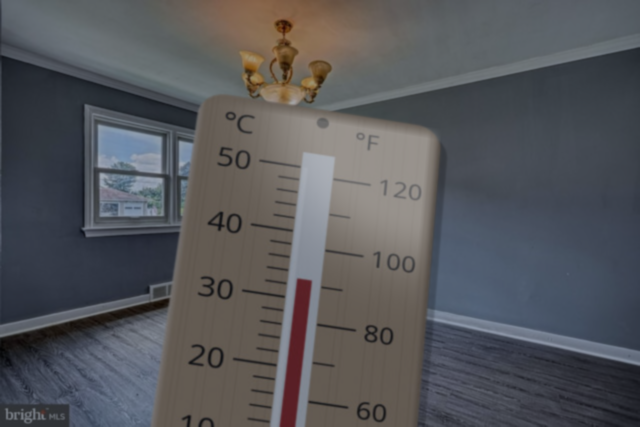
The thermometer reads 33 °C
